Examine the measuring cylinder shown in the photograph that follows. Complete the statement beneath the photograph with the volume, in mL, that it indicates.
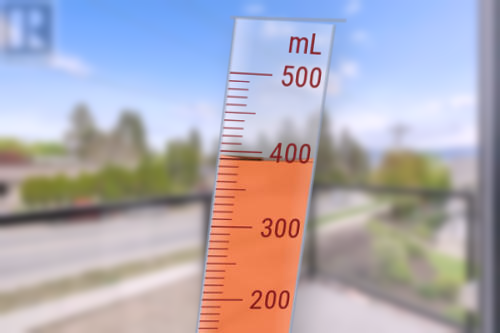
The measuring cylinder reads 390 mL
